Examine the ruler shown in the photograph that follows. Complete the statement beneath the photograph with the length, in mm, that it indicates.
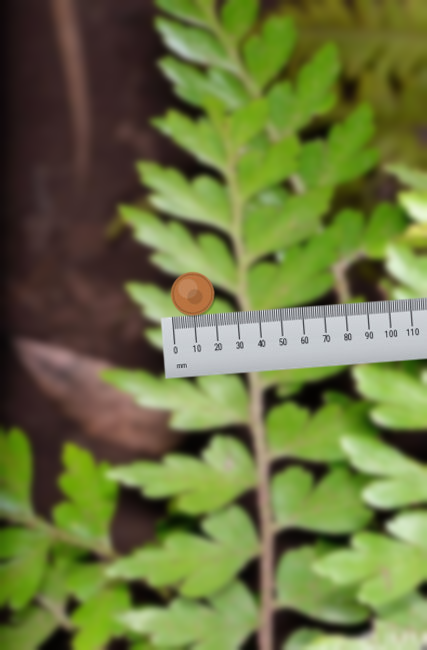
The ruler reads 20 mm
